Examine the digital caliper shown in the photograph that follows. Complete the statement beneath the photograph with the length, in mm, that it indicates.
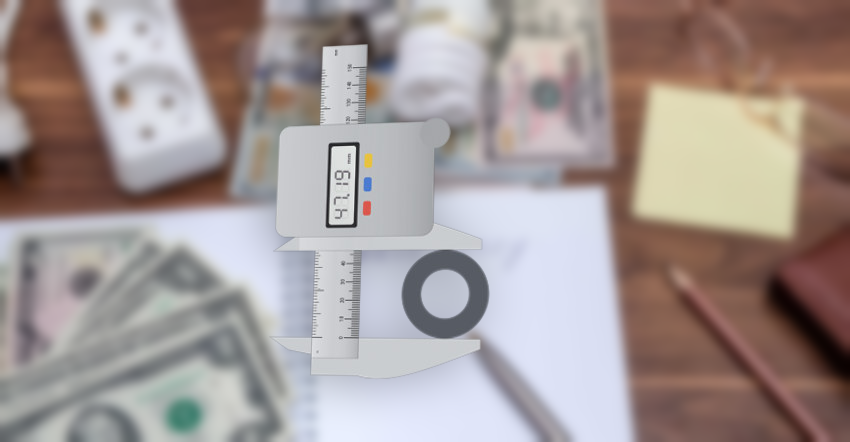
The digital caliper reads 47.19 mm
